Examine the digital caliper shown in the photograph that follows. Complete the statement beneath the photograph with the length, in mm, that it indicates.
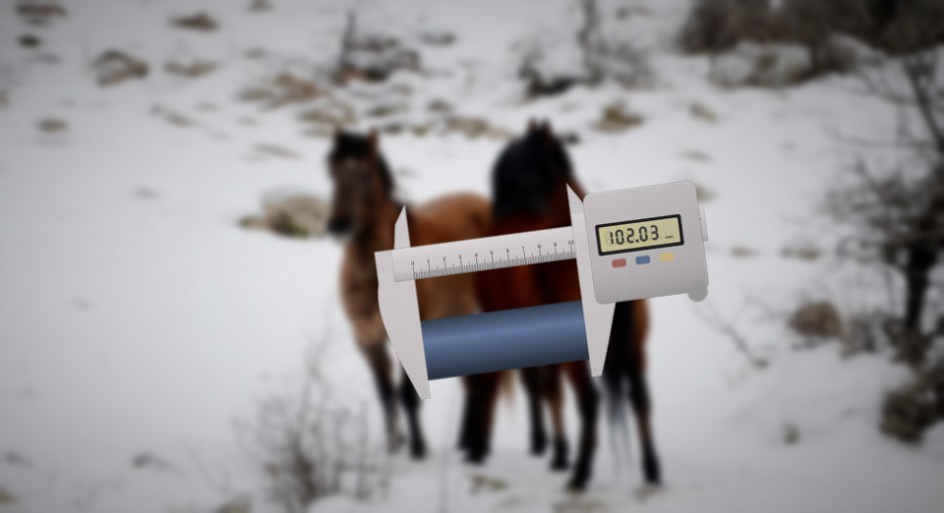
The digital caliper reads 102.03 mm
